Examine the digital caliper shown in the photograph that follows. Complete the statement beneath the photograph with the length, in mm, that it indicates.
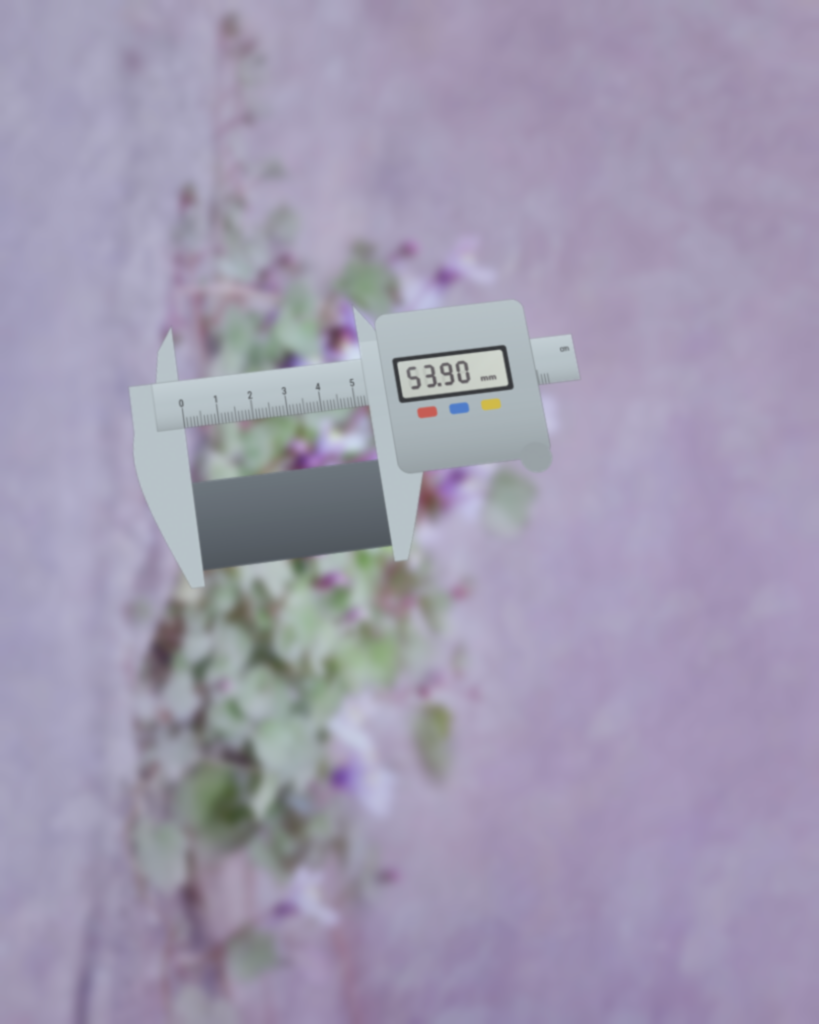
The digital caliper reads 53.90 mm
